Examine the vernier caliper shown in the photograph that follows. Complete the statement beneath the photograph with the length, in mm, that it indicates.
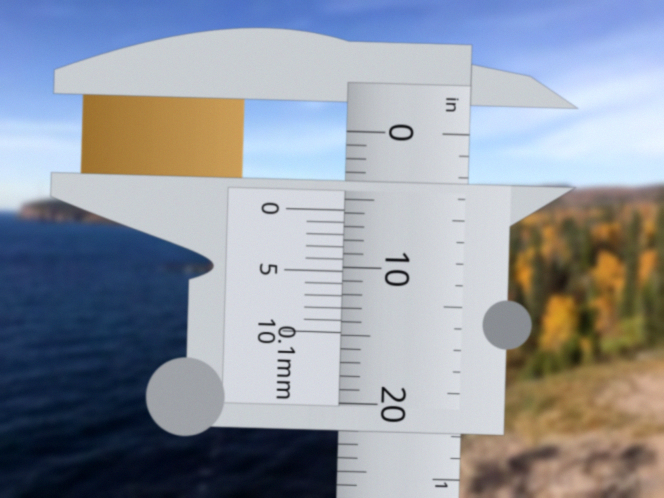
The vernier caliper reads 5.8 mm
